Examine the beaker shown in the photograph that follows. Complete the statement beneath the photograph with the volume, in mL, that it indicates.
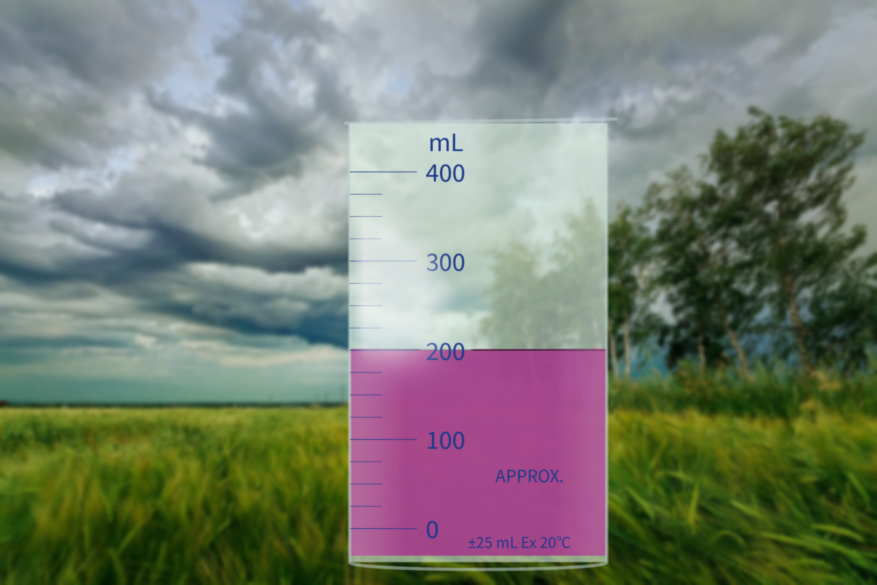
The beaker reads 200 mL
